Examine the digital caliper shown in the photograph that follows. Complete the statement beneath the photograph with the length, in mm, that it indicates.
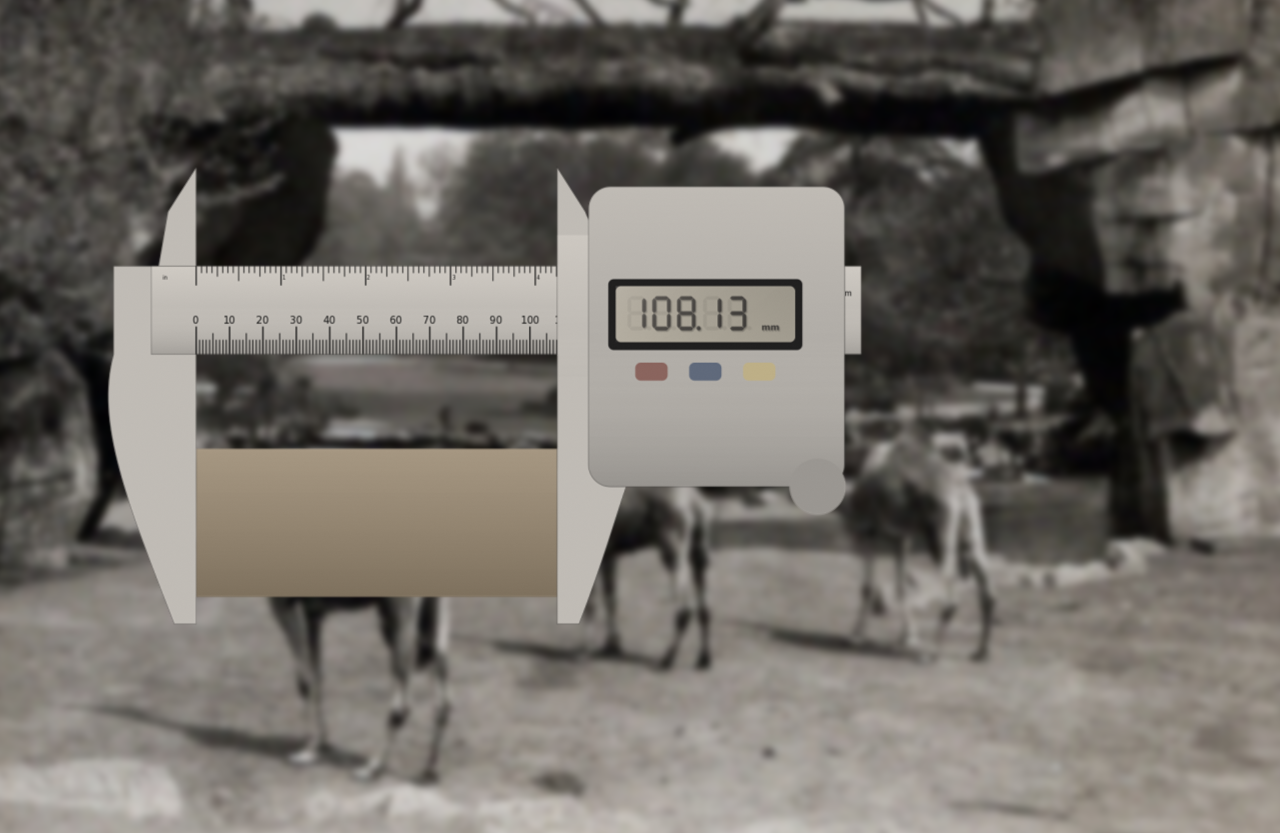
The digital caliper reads 108.13 mm
